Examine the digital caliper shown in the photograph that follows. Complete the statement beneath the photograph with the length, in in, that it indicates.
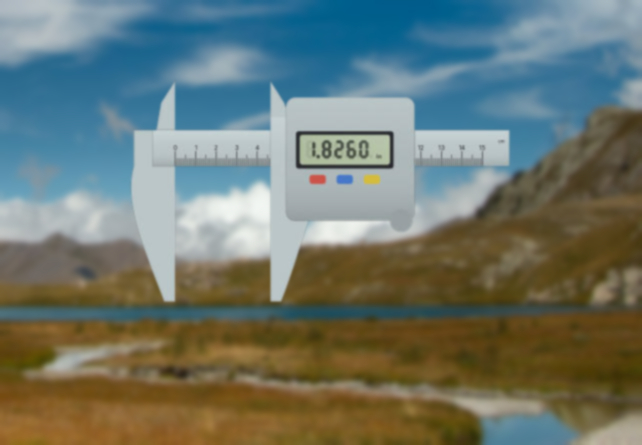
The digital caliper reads 1.8260 in
